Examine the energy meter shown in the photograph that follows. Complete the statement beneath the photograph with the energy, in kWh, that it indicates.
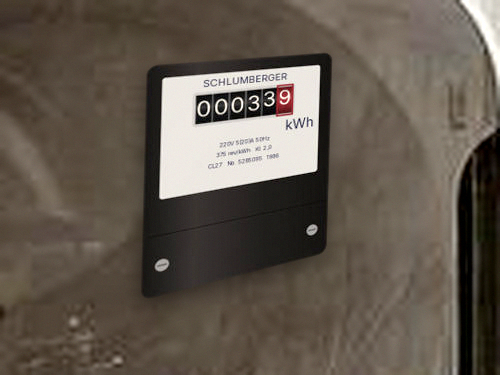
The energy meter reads 33.9 kWh
